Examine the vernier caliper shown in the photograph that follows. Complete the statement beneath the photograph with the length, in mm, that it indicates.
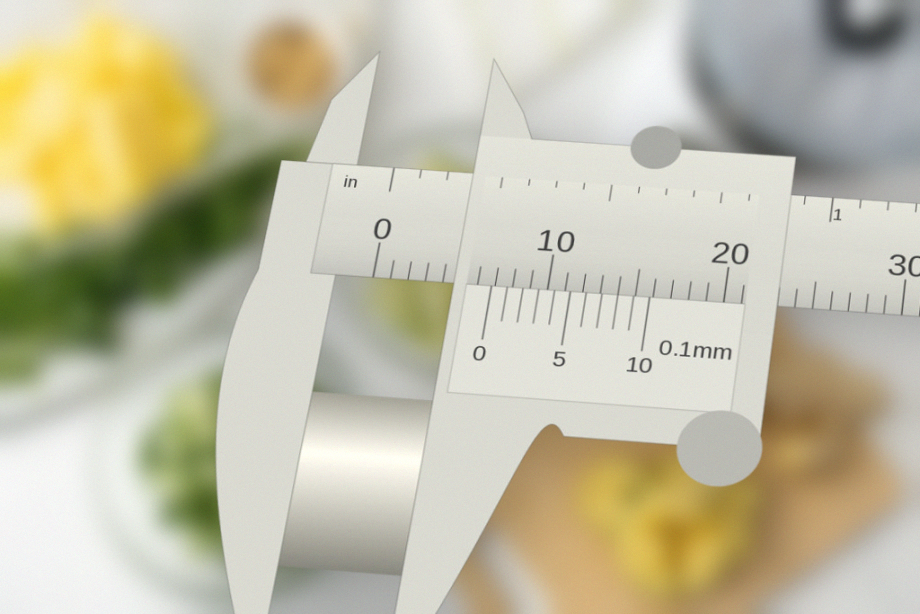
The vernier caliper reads 6.8 mm
